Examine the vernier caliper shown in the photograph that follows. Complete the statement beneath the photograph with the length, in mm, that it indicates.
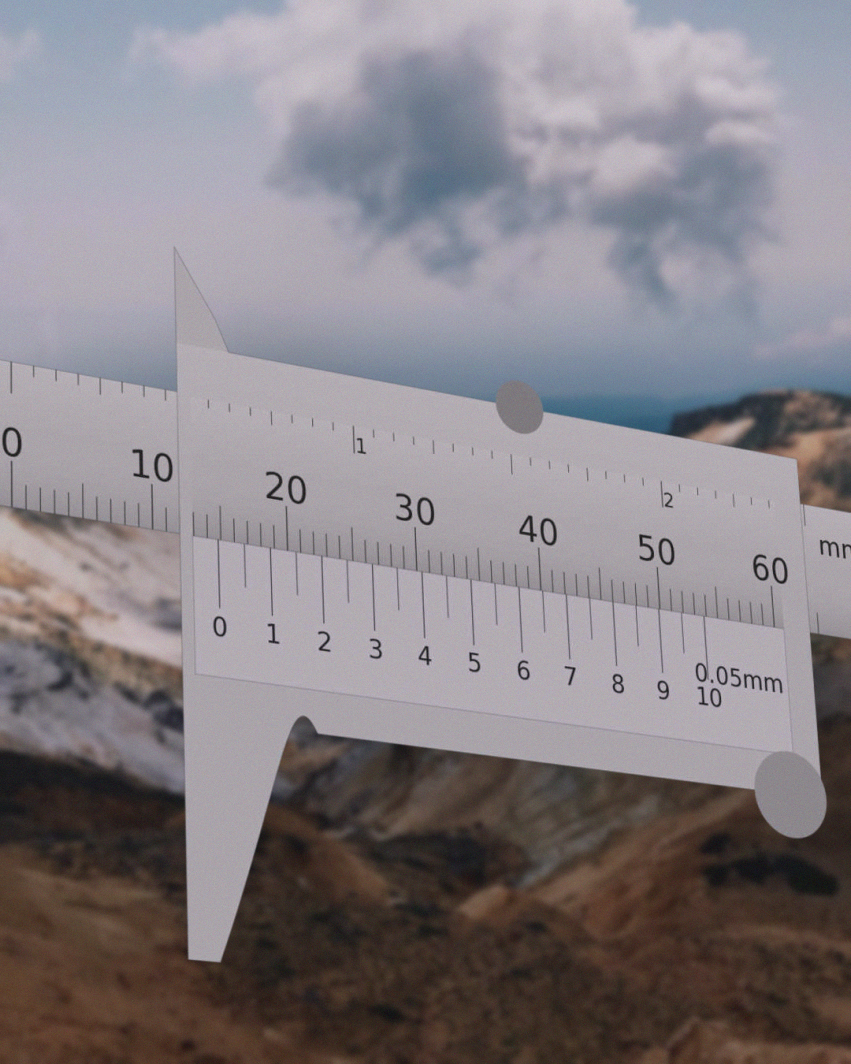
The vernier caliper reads 14.8 mm
